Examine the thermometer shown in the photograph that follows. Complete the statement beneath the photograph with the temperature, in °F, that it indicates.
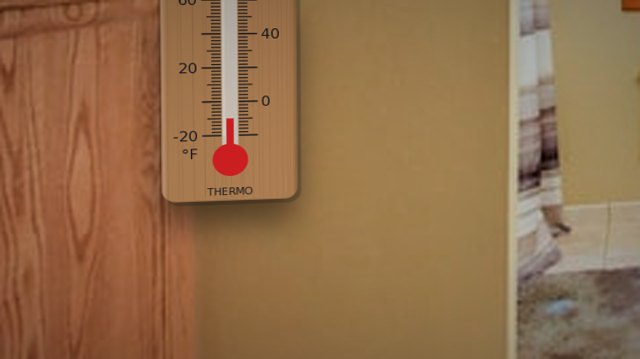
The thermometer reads -10 °F
